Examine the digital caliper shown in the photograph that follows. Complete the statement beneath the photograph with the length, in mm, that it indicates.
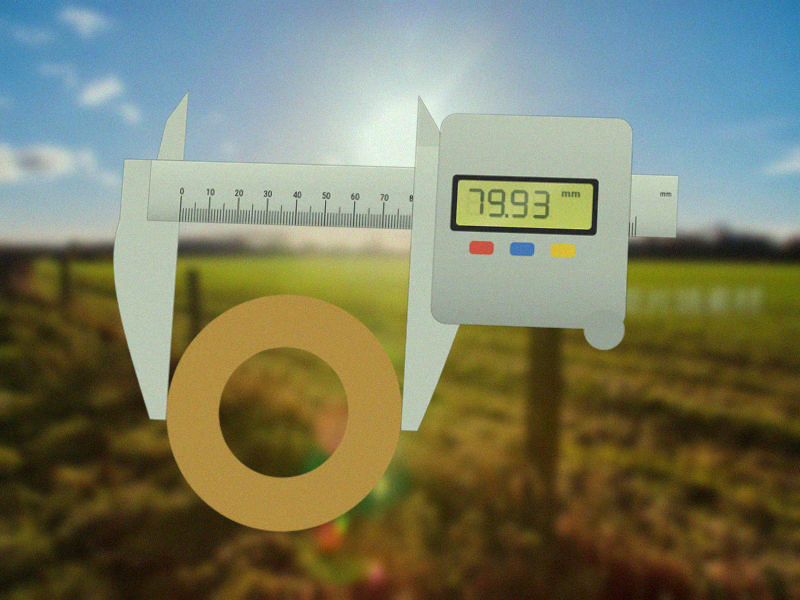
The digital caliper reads 79.93 mm
